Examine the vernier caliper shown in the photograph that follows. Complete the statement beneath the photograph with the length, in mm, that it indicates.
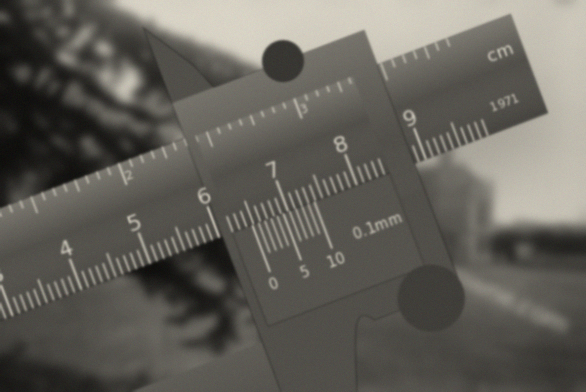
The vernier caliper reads 64.8 mm
